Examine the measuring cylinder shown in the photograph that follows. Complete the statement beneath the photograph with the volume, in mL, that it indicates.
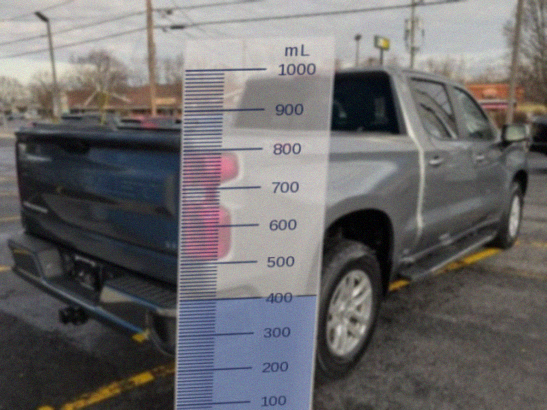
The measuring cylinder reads 400 mL
